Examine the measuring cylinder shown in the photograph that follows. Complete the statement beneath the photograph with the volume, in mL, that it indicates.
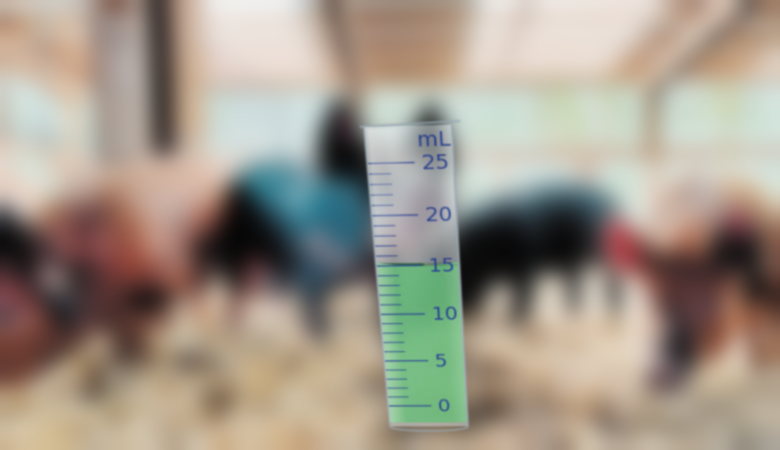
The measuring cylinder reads 15 mL
